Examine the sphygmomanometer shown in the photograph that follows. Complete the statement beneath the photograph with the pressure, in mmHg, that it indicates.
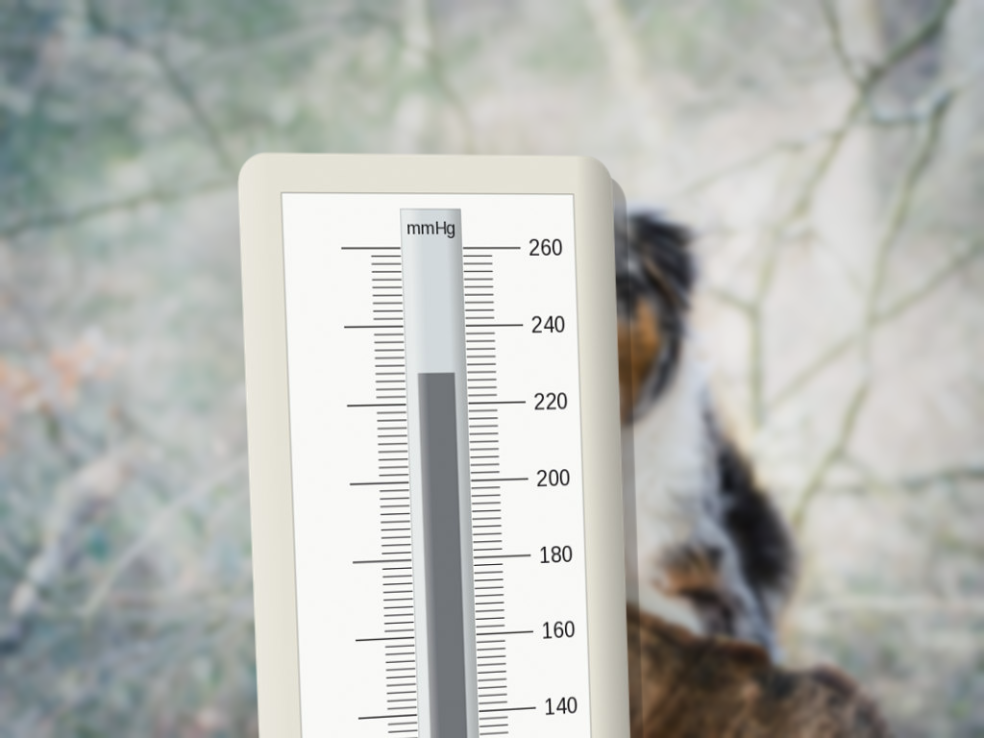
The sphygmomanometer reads 228 mmHg
